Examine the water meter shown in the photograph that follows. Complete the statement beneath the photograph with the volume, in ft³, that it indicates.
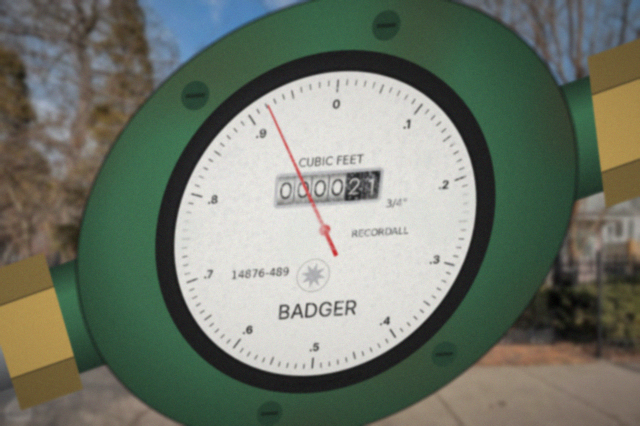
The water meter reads 20.92 ft³
